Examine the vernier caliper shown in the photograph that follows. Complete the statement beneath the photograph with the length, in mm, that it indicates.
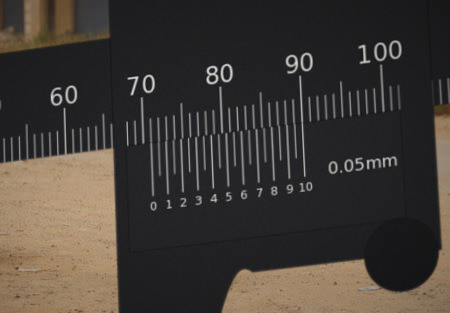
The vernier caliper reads 71.0 mm
